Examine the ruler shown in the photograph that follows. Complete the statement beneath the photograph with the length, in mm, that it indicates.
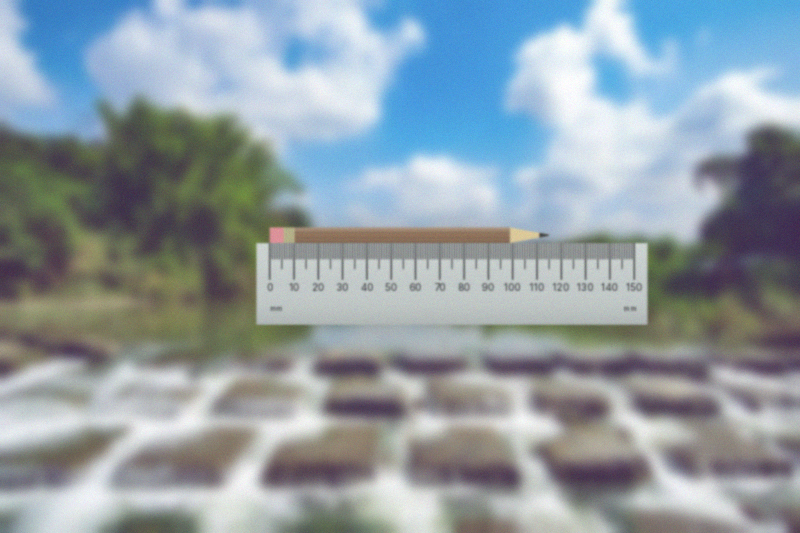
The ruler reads 115 mm
